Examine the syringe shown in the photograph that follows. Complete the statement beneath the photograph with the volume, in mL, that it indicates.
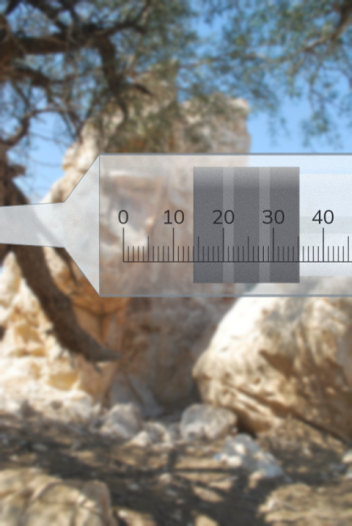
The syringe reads 14 mL
